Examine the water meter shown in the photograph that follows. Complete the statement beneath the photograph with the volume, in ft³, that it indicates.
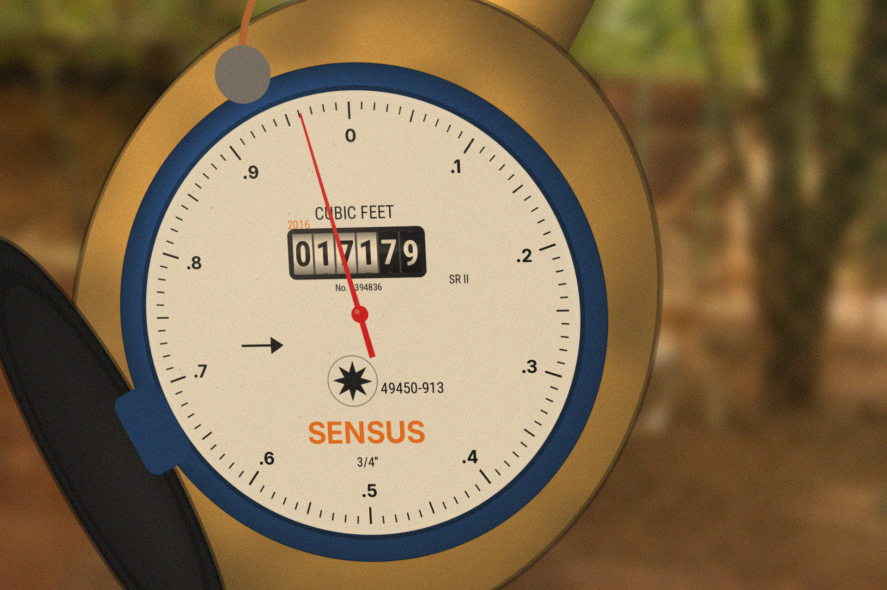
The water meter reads 17178.96 ft³
